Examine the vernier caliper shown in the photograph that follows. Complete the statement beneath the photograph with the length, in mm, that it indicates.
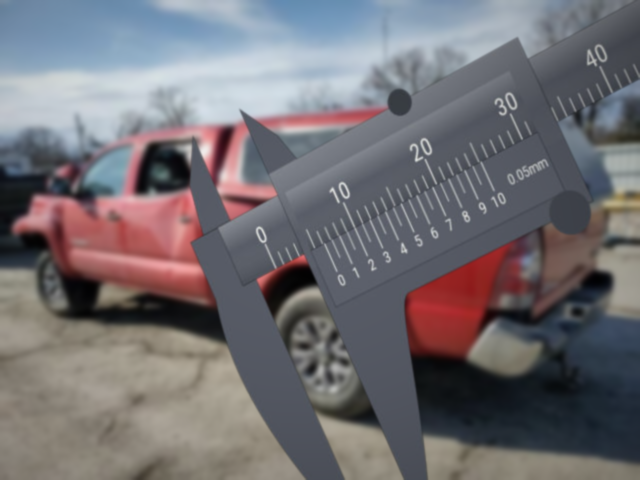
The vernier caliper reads 6.2 mm
